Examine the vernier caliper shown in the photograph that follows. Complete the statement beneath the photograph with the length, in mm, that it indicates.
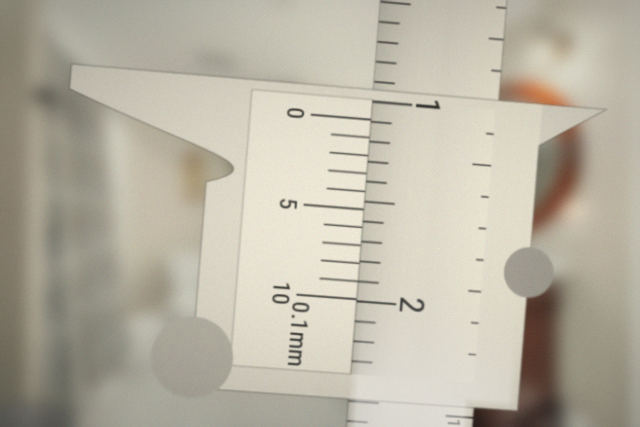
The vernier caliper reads 10.9 mm
